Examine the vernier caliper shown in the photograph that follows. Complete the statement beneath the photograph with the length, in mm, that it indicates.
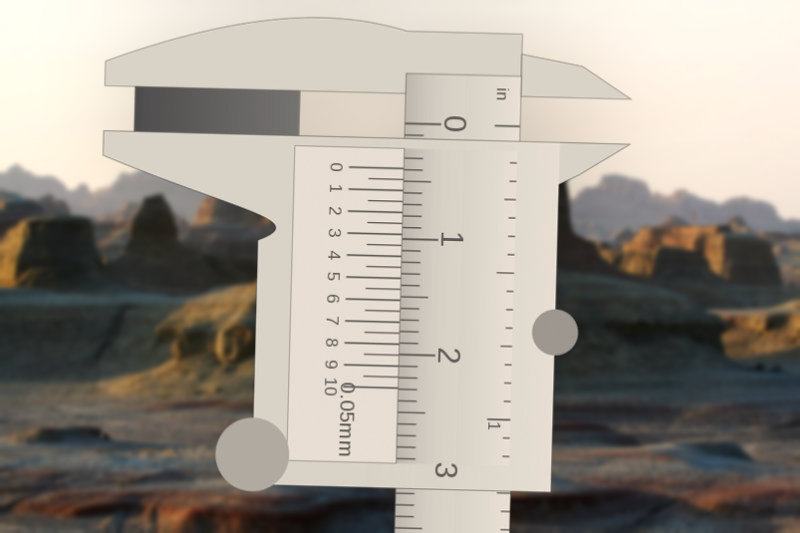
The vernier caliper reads 3.9 mm
